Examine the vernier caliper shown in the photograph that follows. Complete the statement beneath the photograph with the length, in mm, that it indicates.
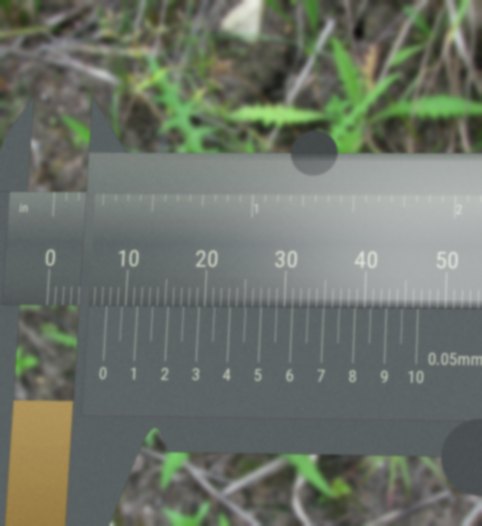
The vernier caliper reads 7.6 mm
